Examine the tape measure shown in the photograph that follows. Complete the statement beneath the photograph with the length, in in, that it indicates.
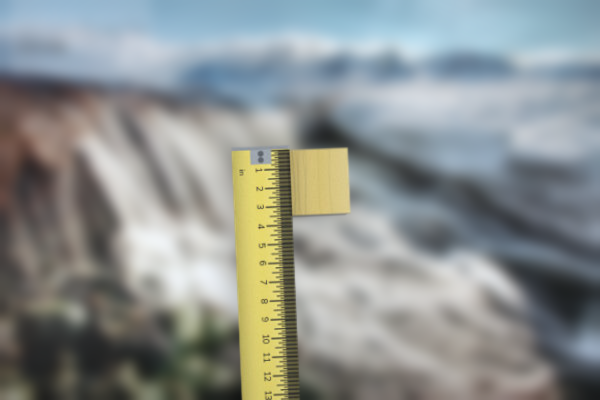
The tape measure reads 3.5 in
